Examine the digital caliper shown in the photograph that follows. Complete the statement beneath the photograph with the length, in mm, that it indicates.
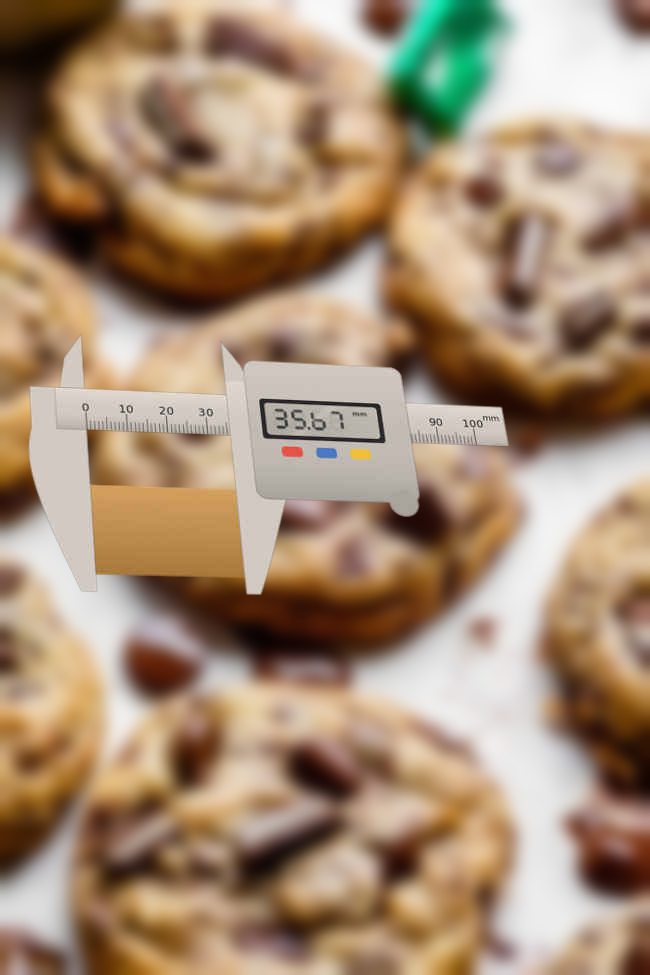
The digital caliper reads 35.67 mm
